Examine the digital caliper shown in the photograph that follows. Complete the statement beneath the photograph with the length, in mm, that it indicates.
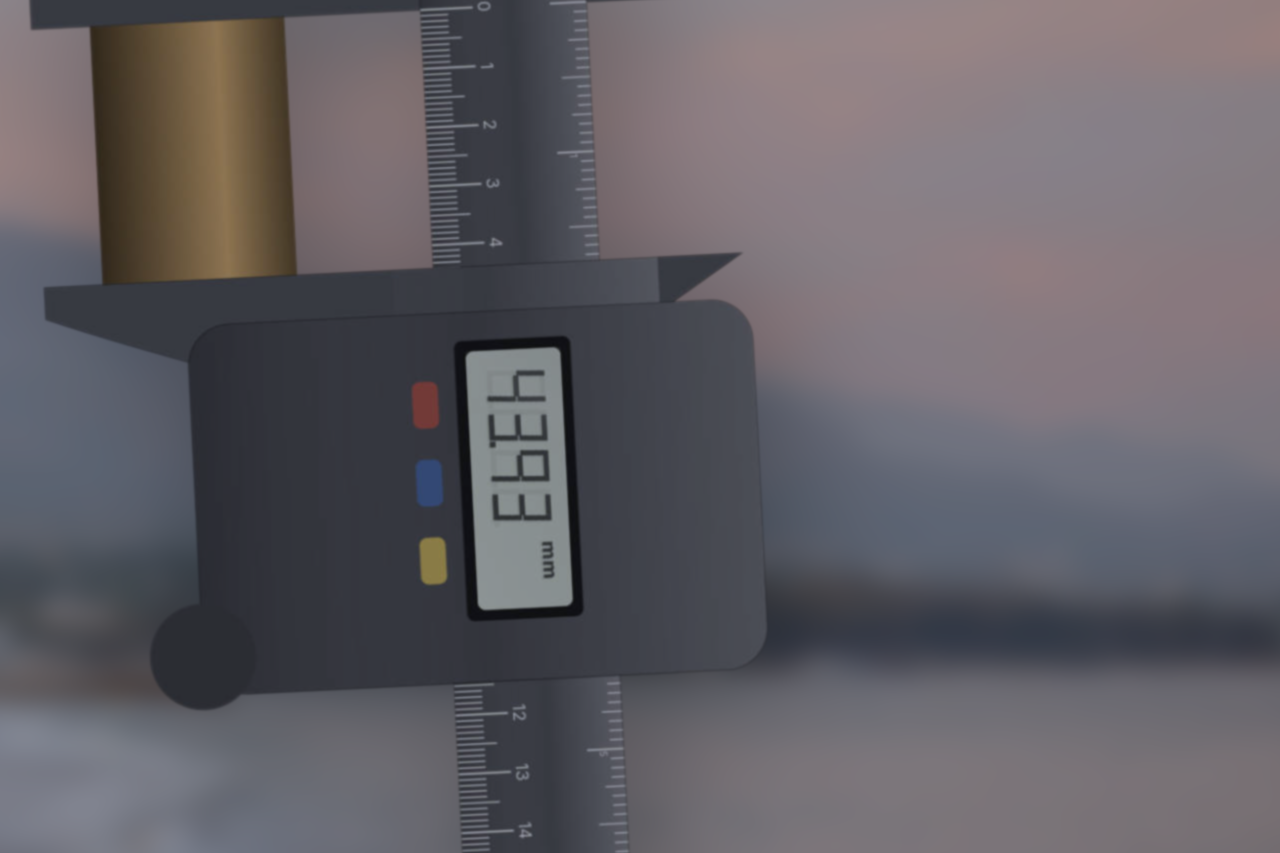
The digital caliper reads 43.93 mm
